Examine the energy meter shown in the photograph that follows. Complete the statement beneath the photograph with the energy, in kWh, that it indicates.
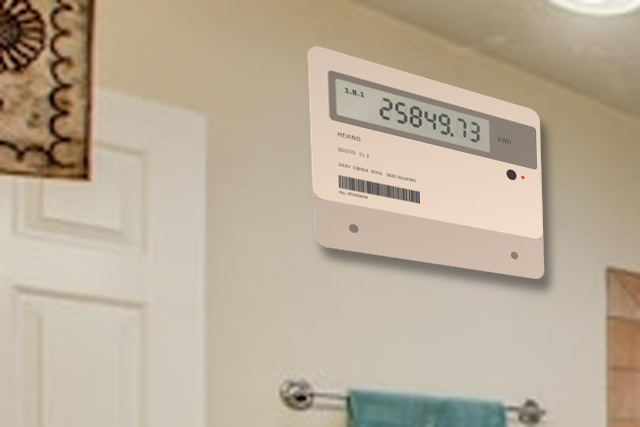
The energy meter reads 25849.73 kWh
